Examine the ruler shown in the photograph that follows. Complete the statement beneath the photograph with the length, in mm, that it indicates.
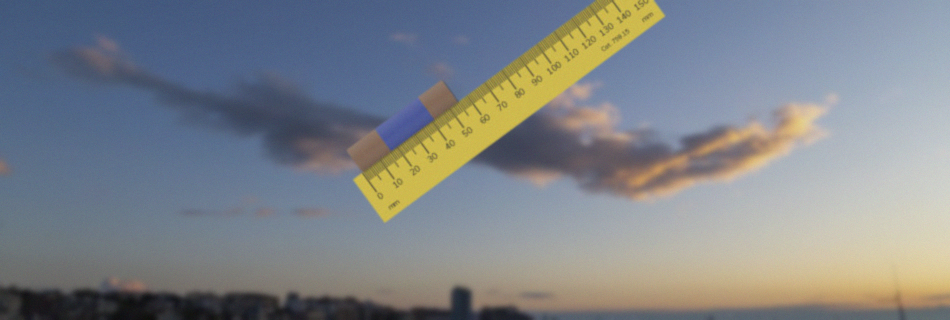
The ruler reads 55 mm
